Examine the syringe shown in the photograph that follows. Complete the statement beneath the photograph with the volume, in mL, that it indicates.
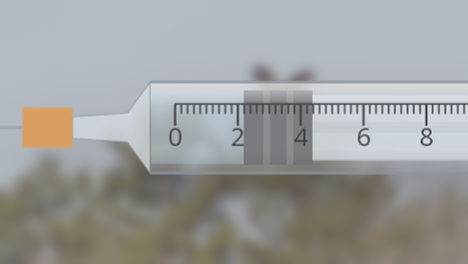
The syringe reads 2.2 mL
